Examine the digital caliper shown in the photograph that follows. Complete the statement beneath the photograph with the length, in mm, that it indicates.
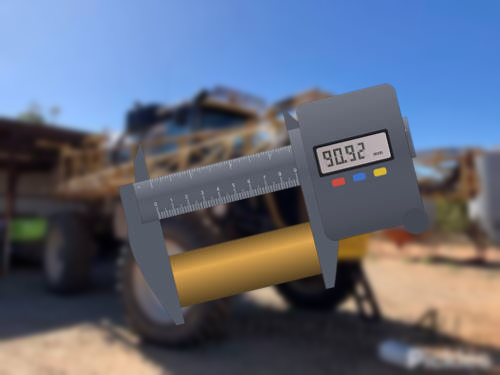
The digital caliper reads 90.92 mm
